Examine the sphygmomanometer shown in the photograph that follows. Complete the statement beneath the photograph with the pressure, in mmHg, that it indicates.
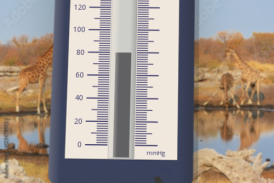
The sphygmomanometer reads 80 mmHg
